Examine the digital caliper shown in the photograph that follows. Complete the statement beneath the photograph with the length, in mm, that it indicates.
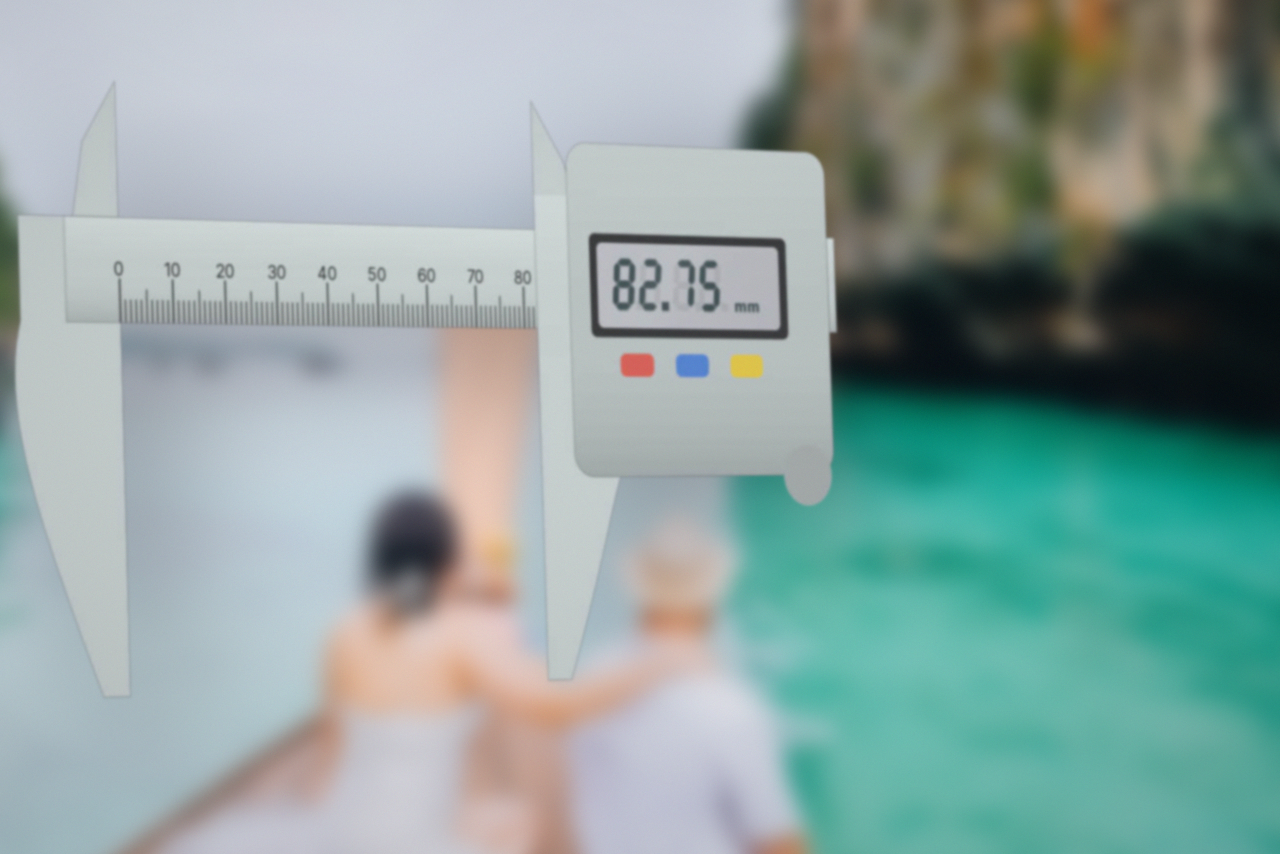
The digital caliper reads 82.75 mm
